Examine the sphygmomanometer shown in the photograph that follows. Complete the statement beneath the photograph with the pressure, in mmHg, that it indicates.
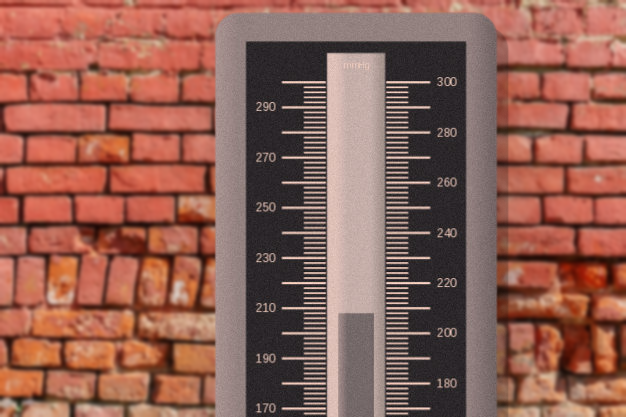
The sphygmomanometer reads 208 mmHg
